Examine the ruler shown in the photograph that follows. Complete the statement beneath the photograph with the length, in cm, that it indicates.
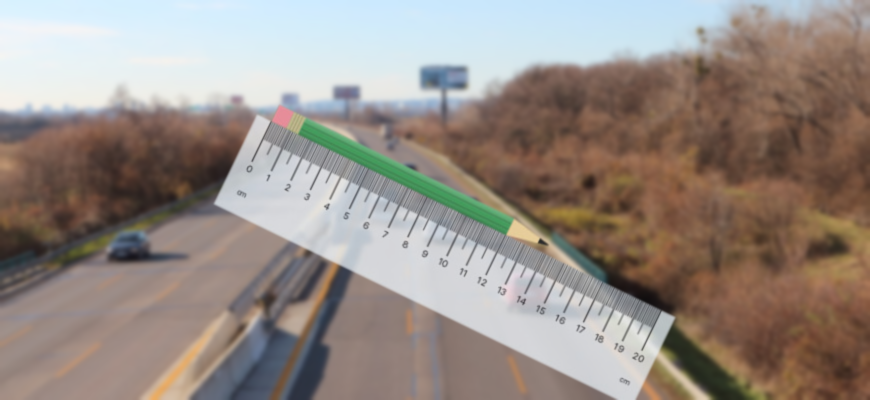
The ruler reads 14 cm
